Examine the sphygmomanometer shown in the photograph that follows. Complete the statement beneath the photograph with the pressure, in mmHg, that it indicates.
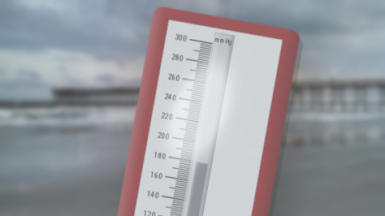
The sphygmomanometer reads 180 mmHg
